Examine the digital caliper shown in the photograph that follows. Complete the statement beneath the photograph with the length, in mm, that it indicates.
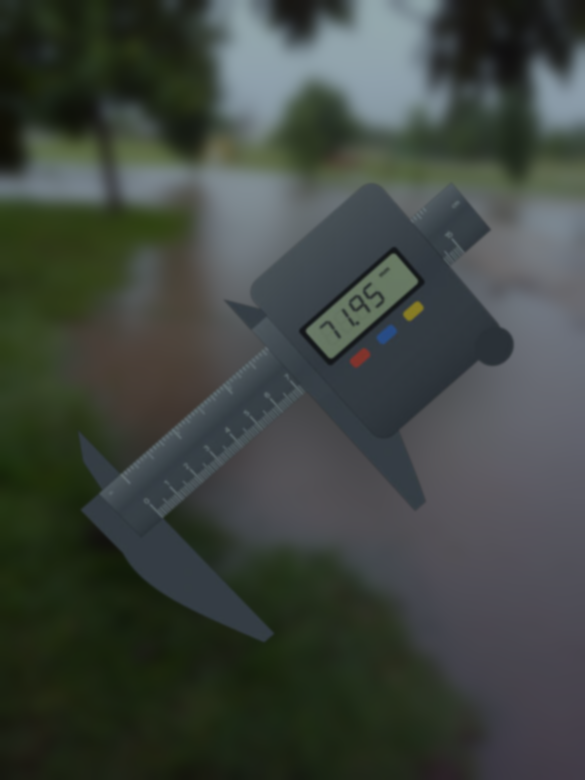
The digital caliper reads 71.95 mm
